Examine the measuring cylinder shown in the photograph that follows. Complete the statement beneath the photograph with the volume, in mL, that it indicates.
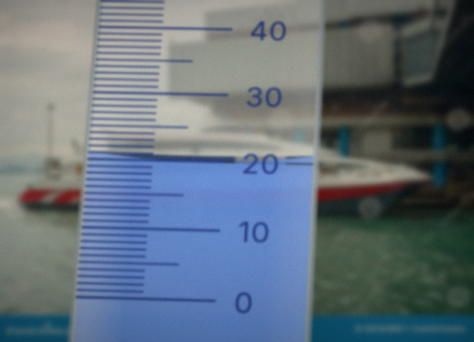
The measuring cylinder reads 20 mL
